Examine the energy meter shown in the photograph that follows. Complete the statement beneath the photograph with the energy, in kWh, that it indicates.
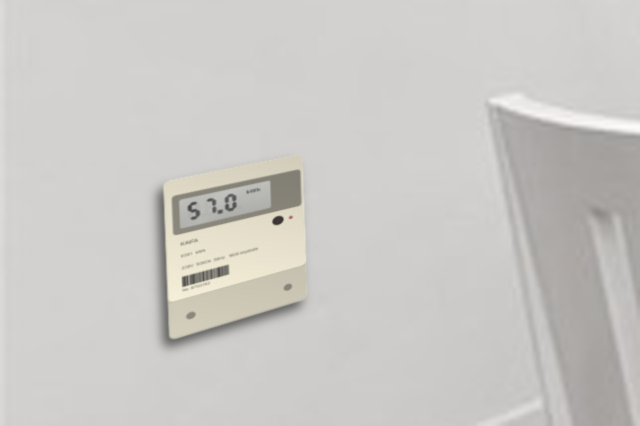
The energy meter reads 57.0 kWh
